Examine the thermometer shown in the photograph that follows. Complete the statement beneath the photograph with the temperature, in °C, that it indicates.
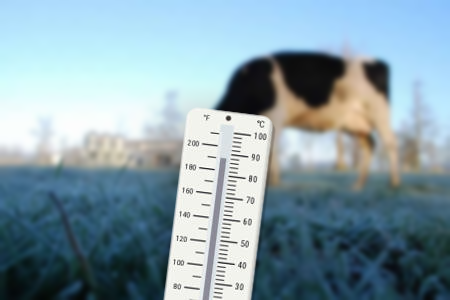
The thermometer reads 88 °C
